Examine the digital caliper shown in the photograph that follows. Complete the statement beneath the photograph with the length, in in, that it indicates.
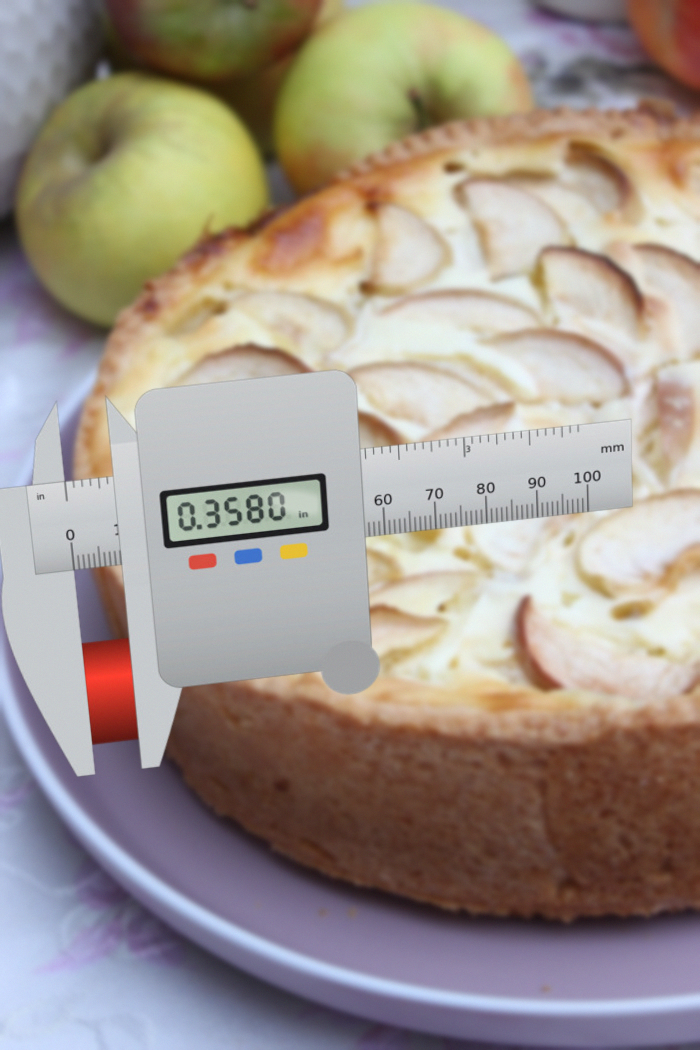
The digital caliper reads 0.3580 in
